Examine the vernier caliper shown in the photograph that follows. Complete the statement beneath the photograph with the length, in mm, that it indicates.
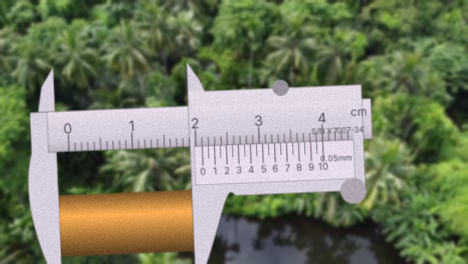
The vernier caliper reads 21.0 mm
